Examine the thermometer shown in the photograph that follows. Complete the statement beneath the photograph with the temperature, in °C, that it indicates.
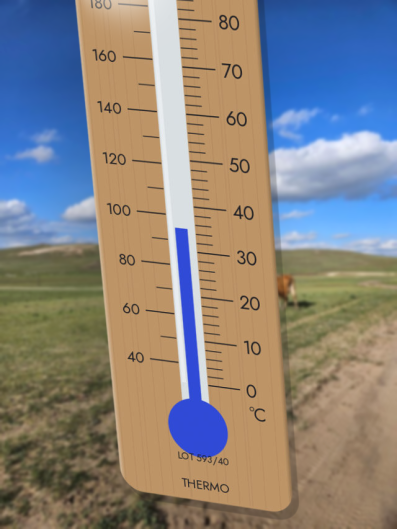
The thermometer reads 35 °C
